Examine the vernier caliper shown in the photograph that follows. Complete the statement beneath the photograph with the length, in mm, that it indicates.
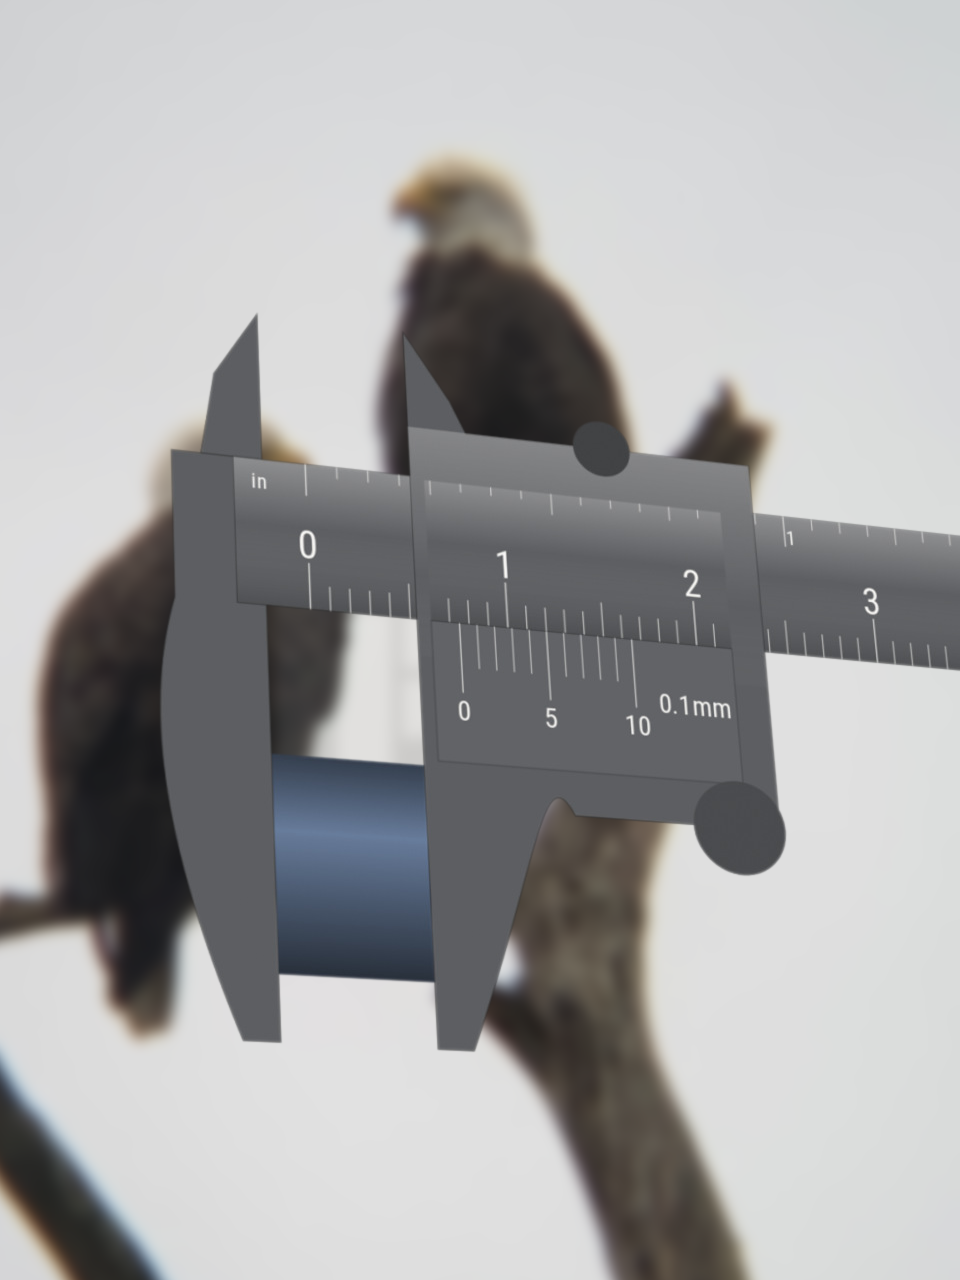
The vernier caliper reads 7.5 mm
